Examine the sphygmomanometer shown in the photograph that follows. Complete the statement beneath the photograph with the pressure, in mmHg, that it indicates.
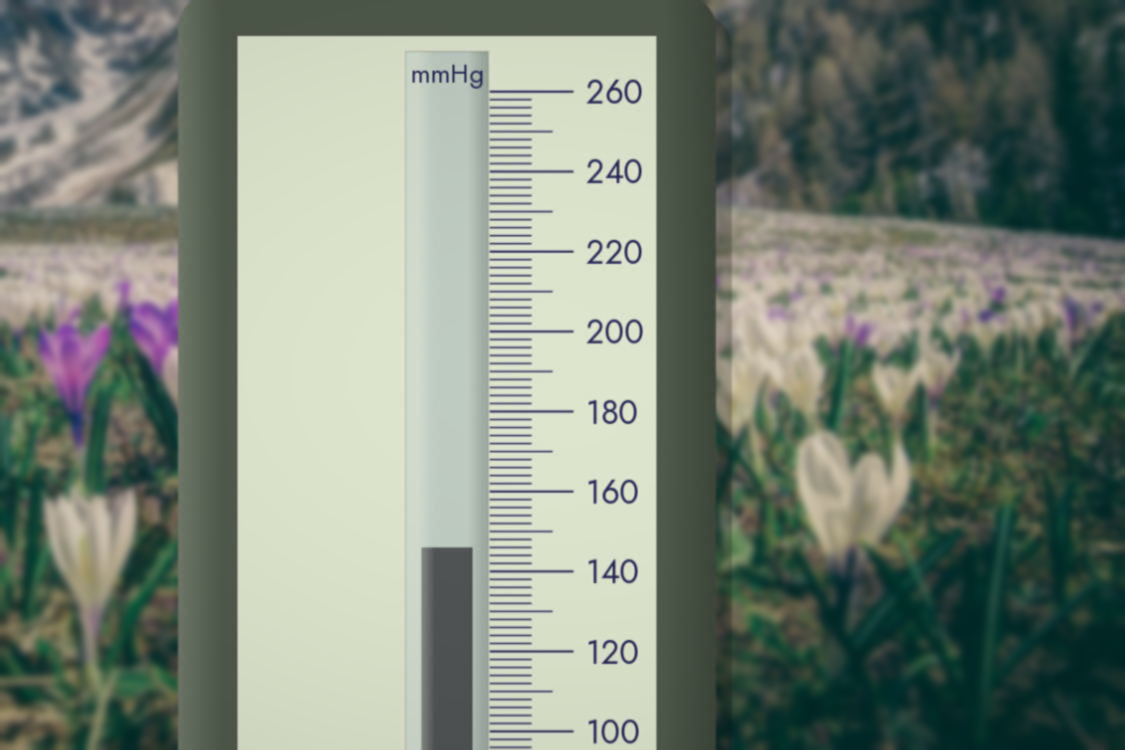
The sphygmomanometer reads 146 mmHg
